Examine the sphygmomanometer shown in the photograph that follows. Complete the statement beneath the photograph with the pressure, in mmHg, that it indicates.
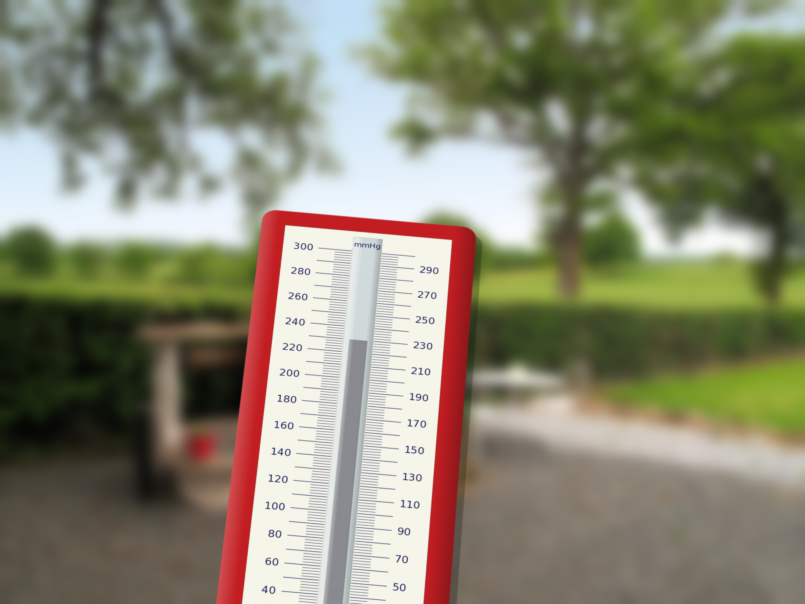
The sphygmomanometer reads 230 mmHg
